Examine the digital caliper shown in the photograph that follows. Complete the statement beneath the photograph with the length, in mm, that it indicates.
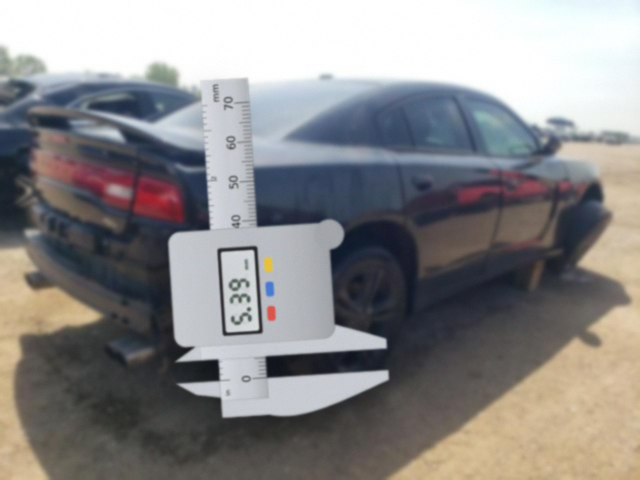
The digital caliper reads 5.39 mm
